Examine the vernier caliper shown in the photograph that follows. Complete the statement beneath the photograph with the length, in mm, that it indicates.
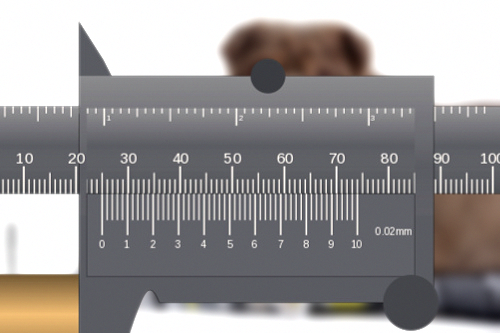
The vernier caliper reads 25.0 mm
